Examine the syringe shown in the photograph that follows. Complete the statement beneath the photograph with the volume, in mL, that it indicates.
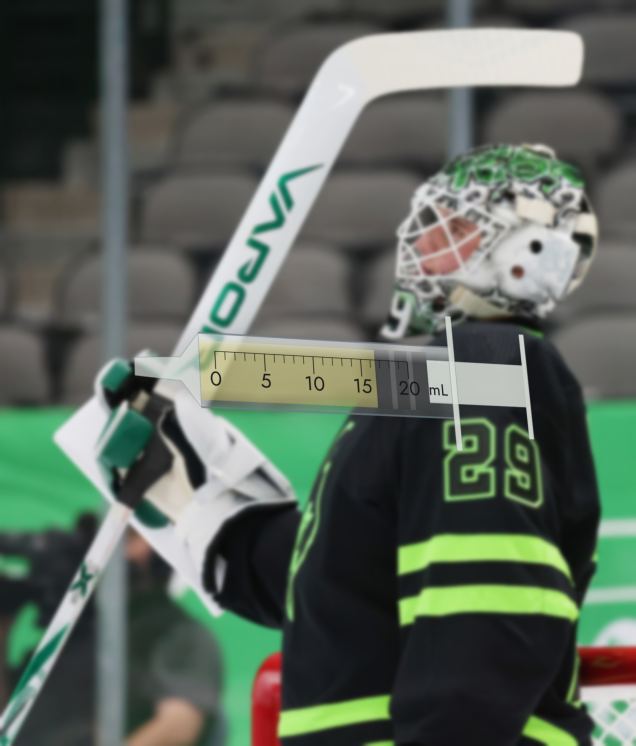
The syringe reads 16.5 mL
